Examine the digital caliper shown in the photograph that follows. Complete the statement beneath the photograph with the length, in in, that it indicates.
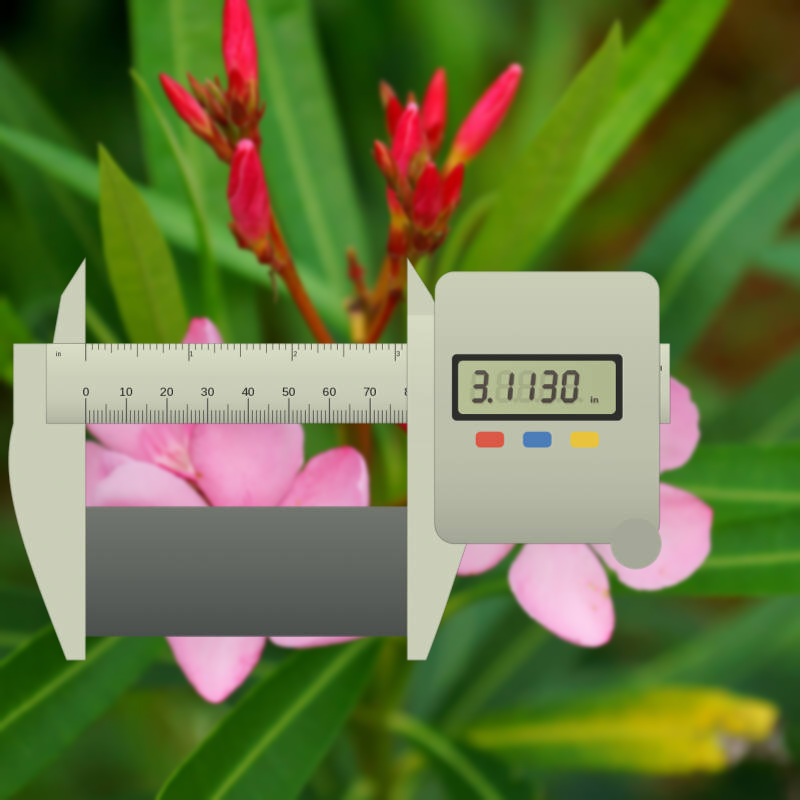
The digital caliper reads 3.1130 in
